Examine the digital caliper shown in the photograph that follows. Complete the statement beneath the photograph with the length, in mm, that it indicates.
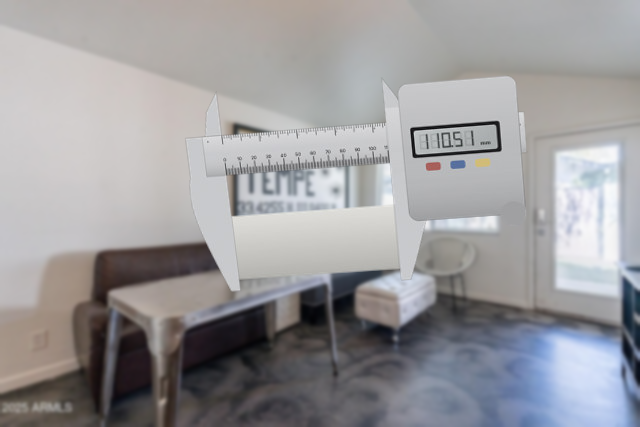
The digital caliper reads 110.51 mm
